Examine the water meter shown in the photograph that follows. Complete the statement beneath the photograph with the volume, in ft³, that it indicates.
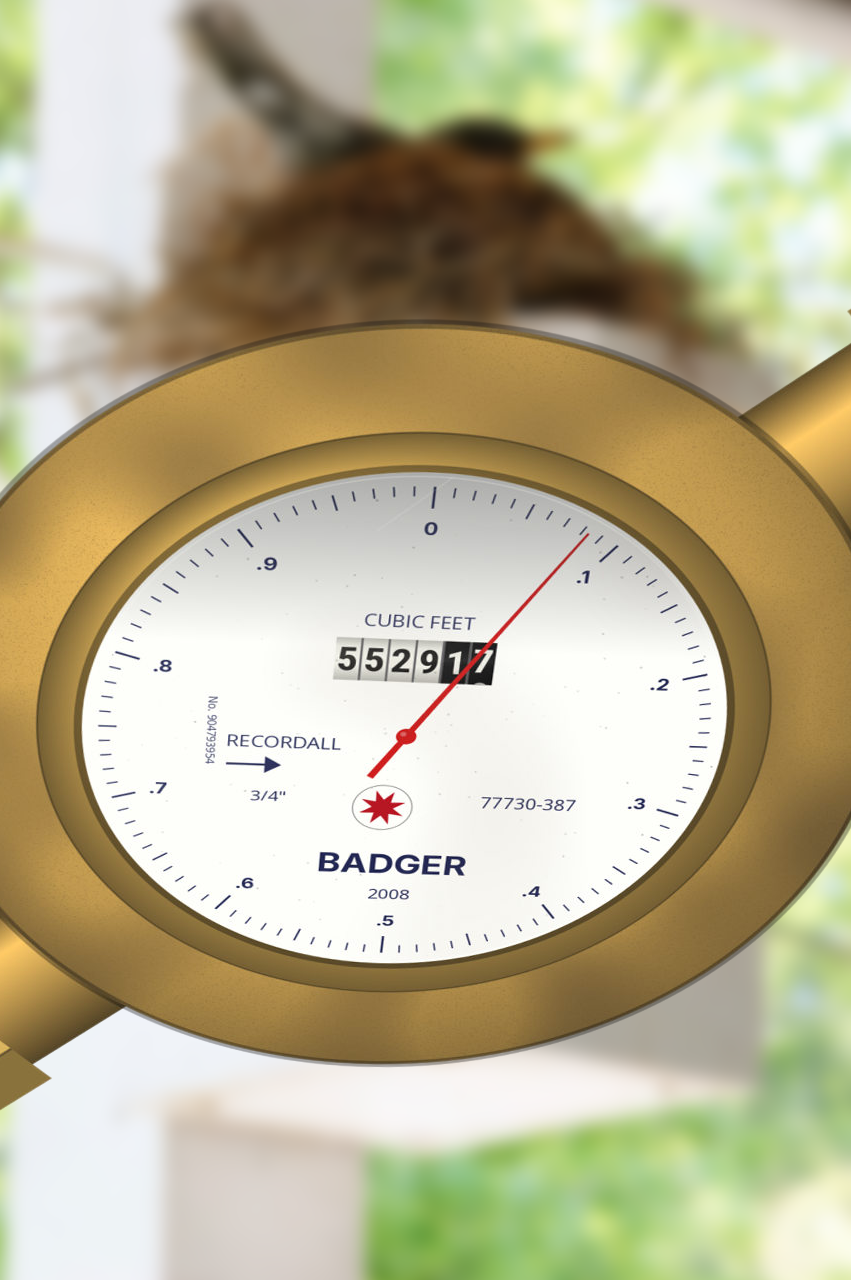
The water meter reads 552917.08 ft³
